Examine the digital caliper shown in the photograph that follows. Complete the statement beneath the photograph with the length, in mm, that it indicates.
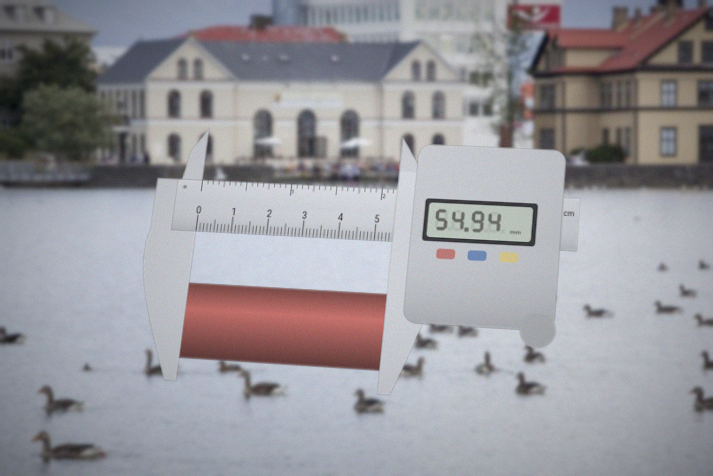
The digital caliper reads 54.94 mm
